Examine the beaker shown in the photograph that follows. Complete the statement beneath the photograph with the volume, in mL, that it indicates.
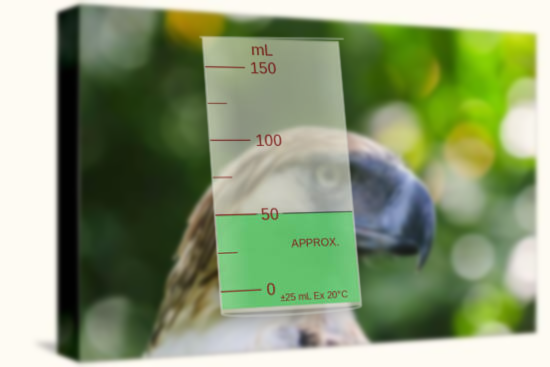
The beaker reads 50 mL
